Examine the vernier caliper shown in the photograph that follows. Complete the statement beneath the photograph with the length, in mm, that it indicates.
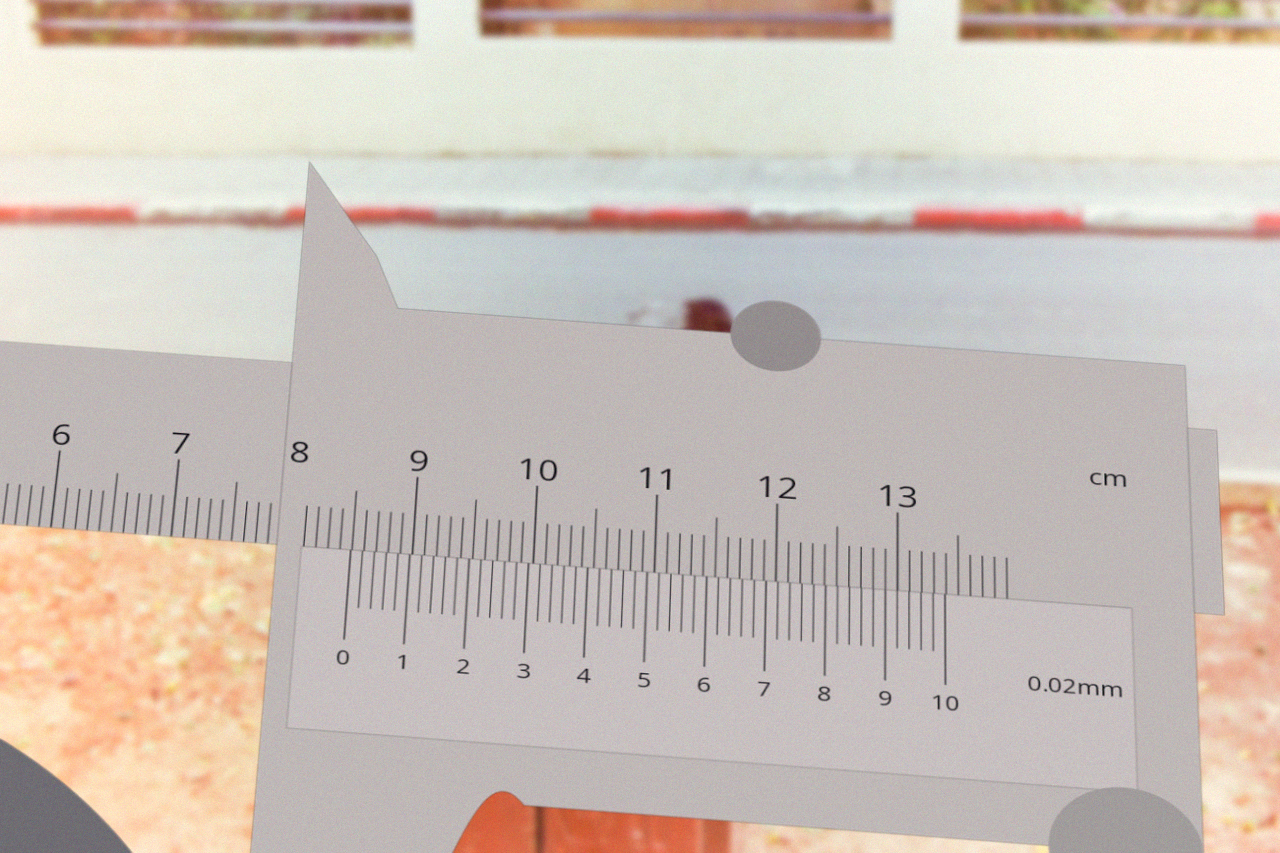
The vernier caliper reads 84.9 mm
